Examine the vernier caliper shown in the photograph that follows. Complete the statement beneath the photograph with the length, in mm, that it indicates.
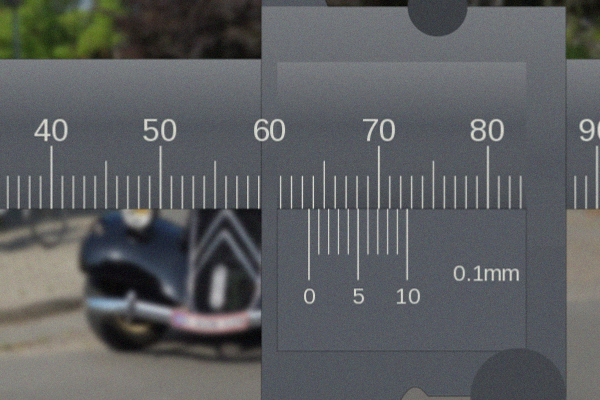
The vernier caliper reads 63.6 mm
